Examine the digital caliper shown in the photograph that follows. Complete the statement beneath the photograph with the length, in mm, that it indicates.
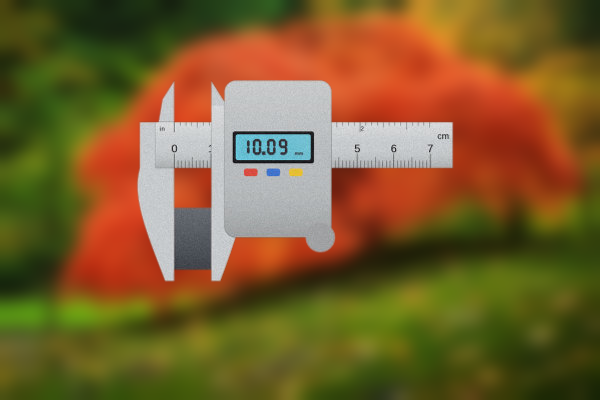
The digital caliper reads 10.09 mm
